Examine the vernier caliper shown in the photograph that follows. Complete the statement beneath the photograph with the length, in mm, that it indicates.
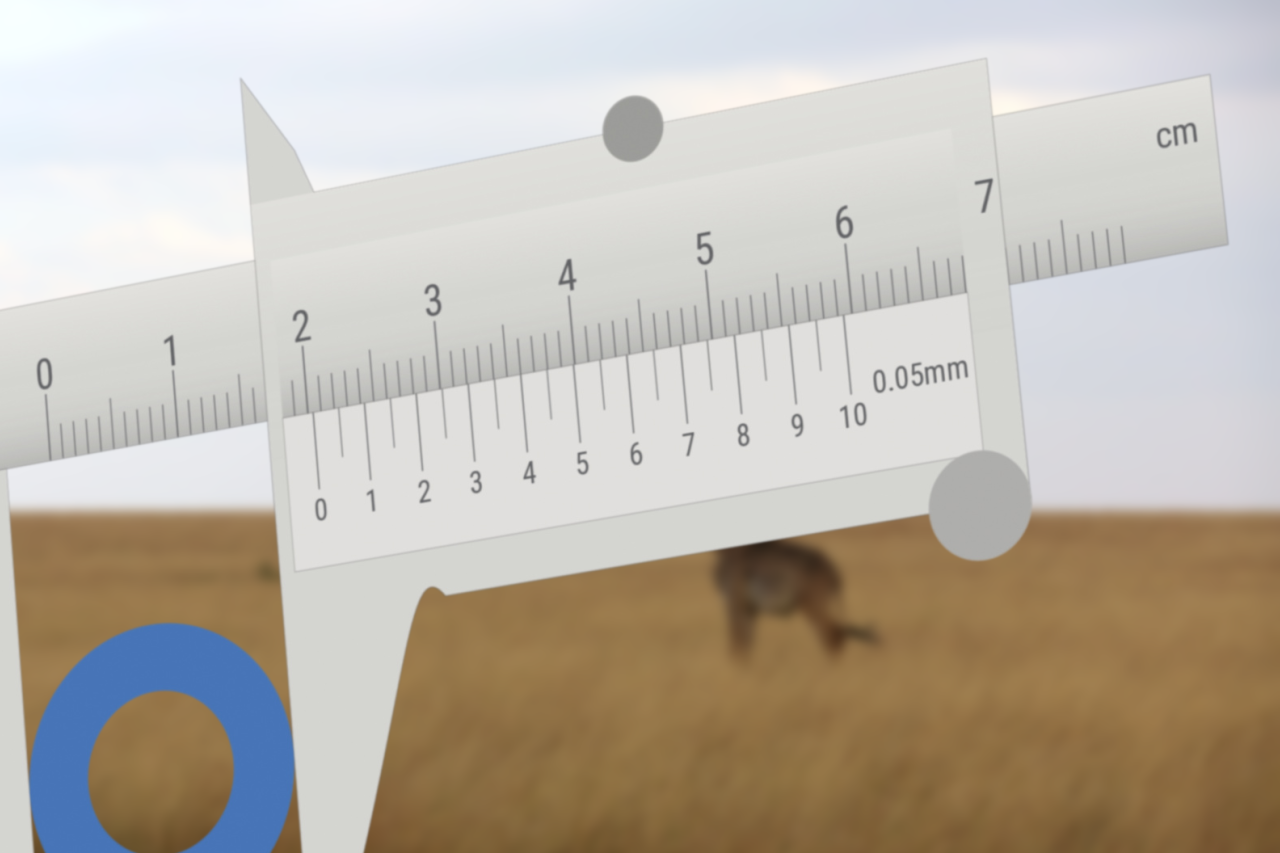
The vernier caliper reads 20.4 mm
